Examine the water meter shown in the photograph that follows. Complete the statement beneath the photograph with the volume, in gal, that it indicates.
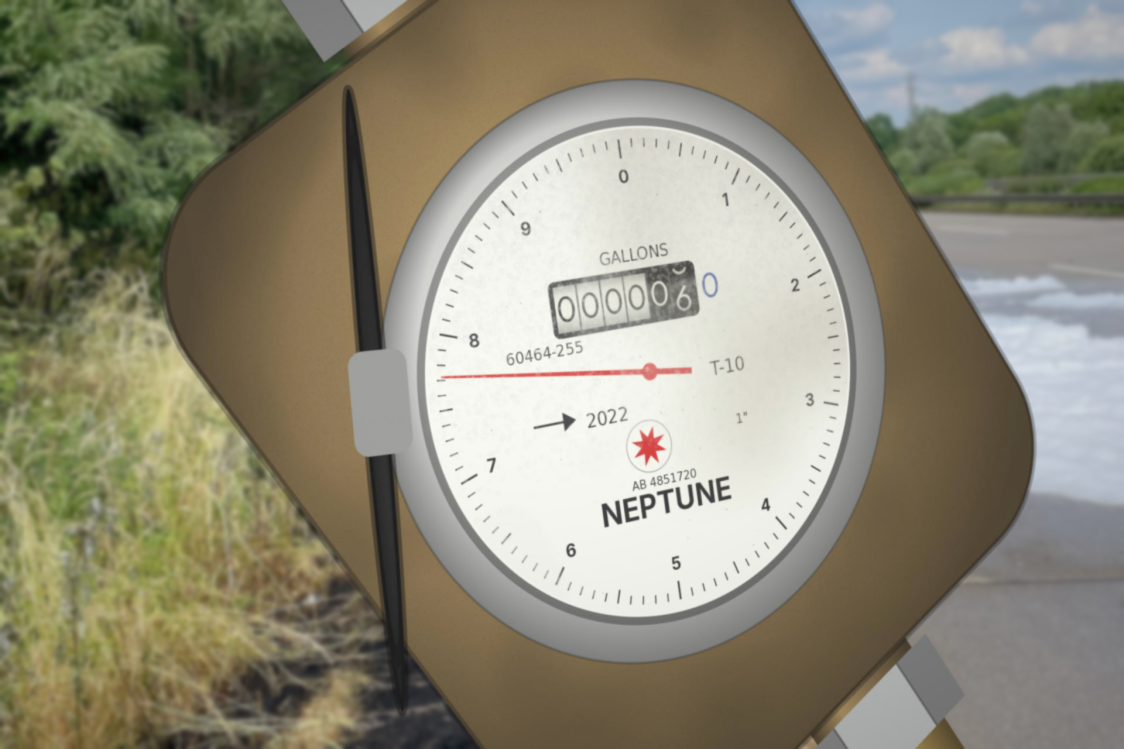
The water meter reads 57.7 gal
